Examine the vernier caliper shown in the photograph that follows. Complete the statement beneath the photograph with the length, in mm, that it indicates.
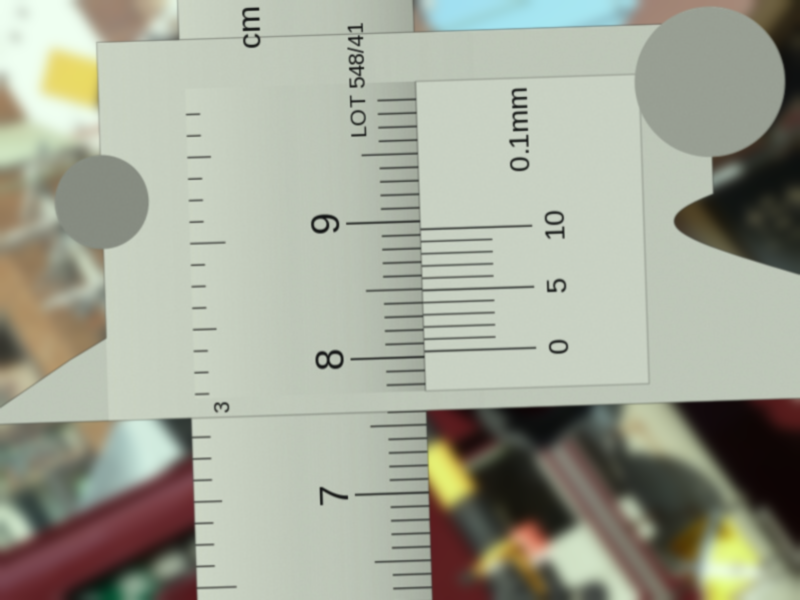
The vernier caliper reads 80.4 mm
